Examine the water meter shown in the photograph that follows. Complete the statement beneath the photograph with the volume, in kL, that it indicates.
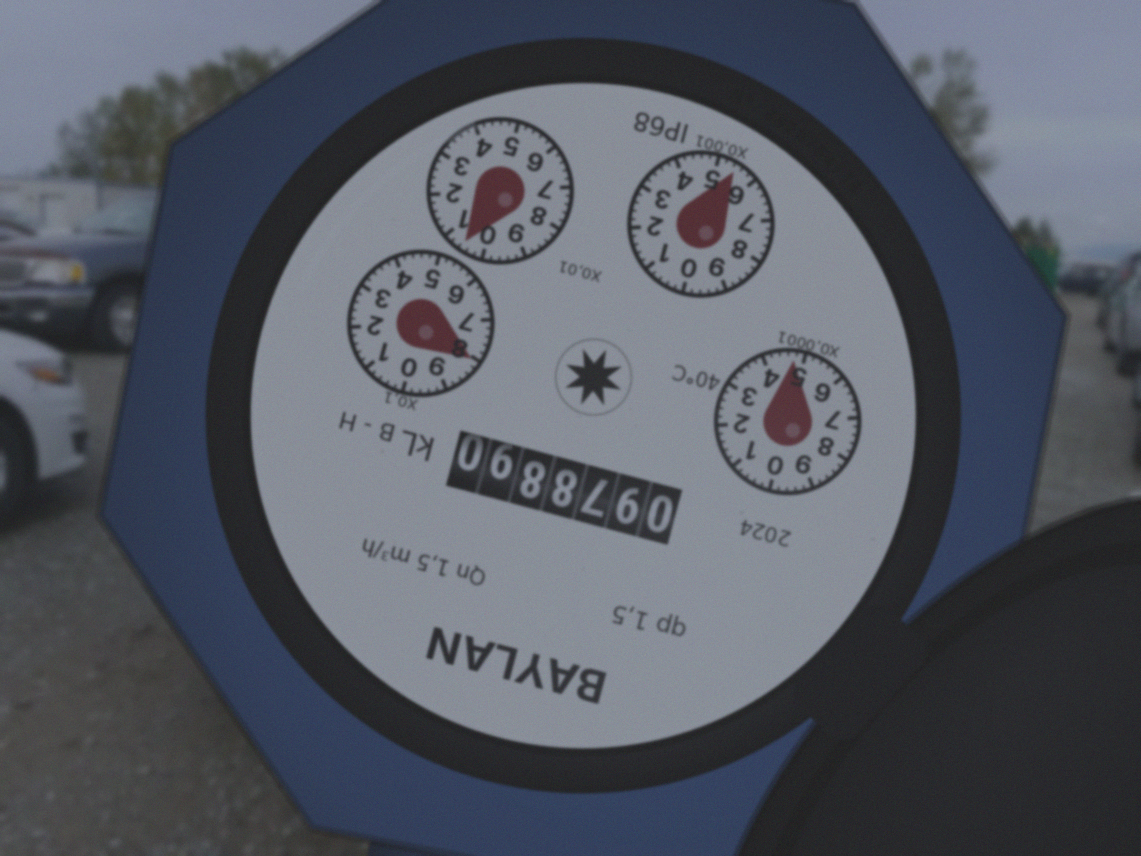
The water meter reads 978889.8054 kL
